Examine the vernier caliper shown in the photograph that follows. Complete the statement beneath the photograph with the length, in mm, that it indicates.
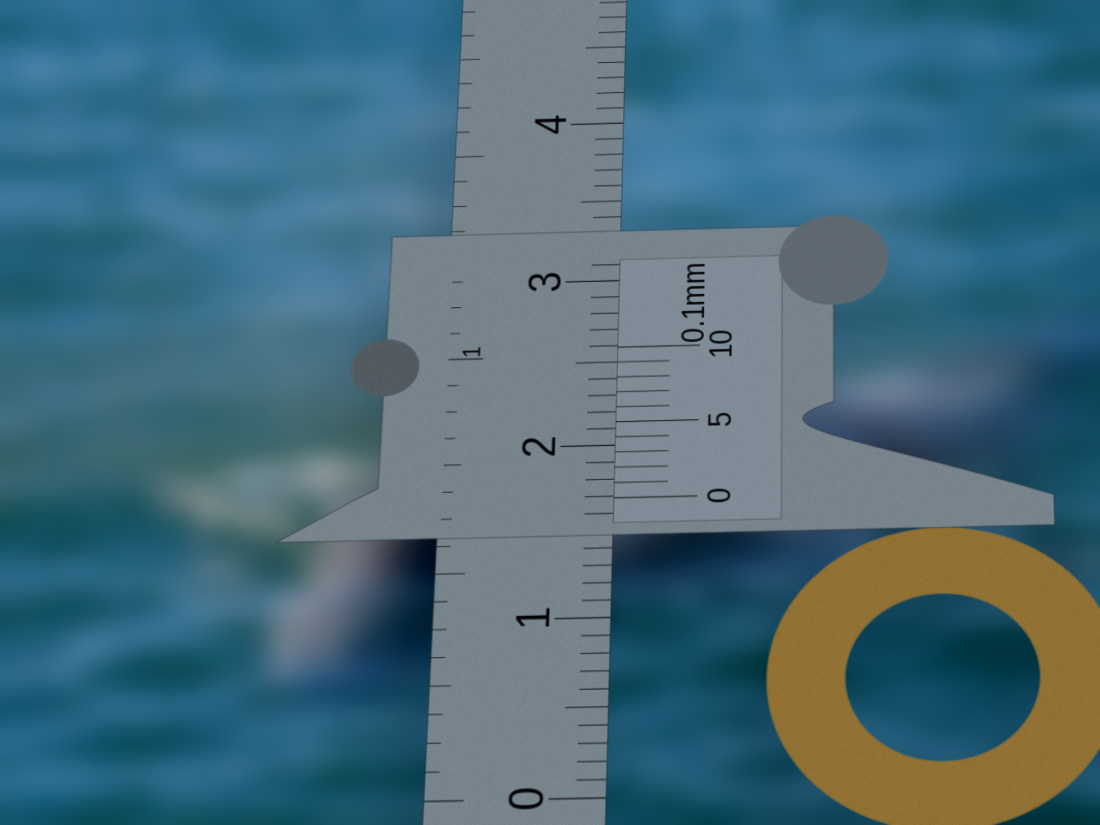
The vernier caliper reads 16.9 mm
